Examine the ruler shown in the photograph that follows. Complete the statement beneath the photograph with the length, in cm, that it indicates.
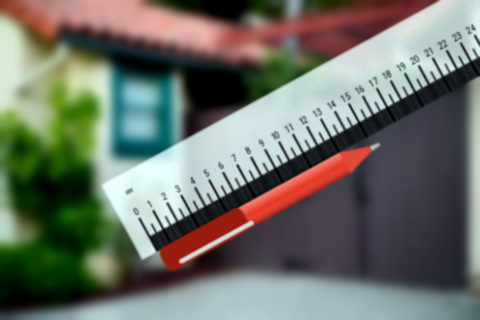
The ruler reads 15.5 cm
